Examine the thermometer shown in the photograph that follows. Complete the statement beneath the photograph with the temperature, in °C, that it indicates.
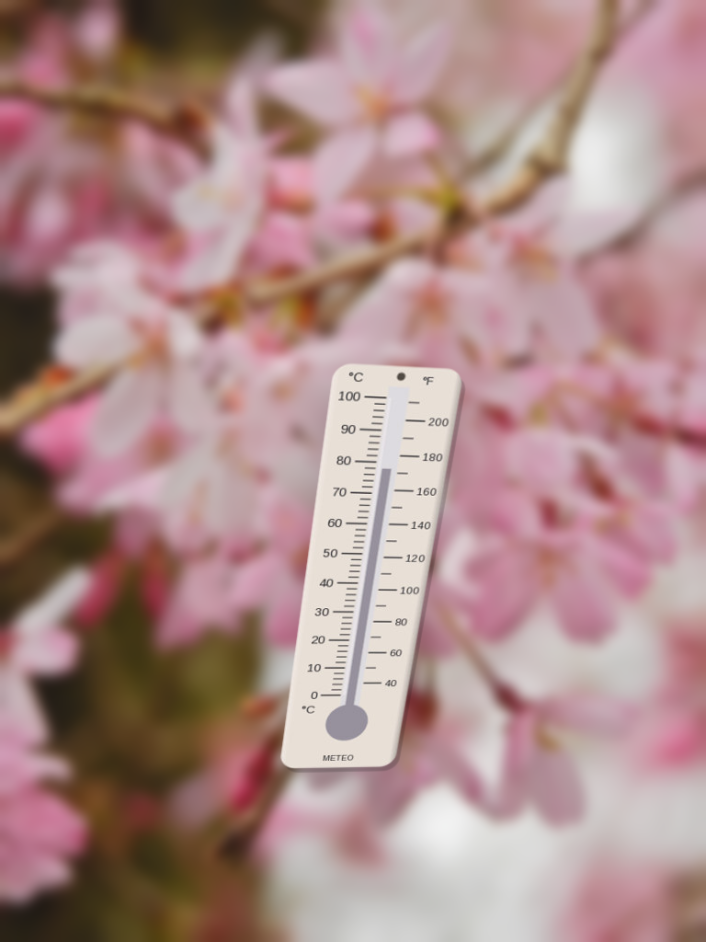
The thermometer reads 78 °C
